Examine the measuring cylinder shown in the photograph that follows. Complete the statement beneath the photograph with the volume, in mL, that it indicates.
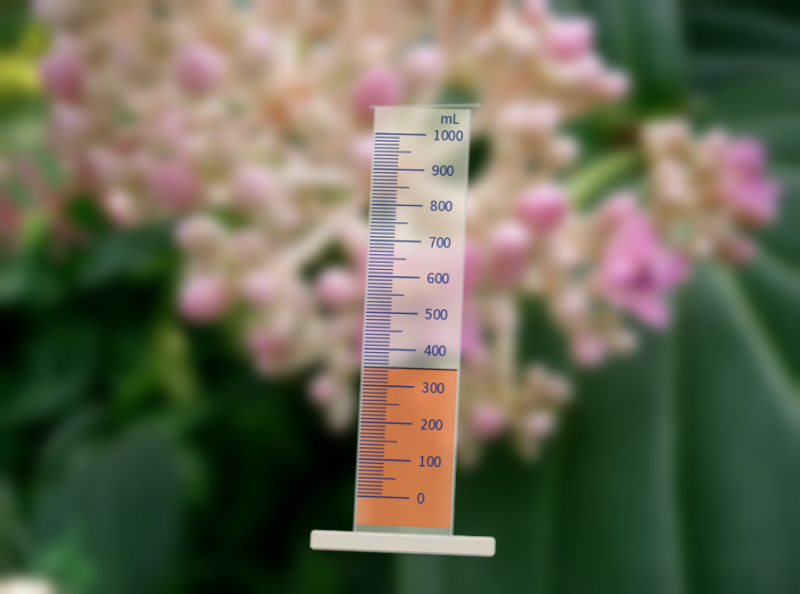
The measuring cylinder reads 350 mL
